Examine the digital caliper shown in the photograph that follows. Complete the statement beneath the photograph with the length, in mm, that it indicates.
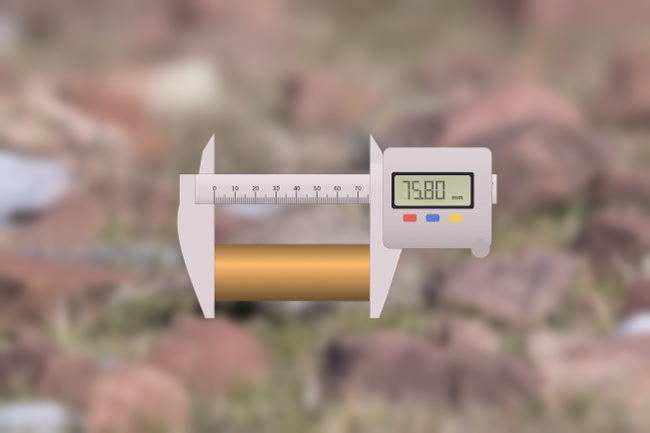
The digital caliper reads 75.80 mm
